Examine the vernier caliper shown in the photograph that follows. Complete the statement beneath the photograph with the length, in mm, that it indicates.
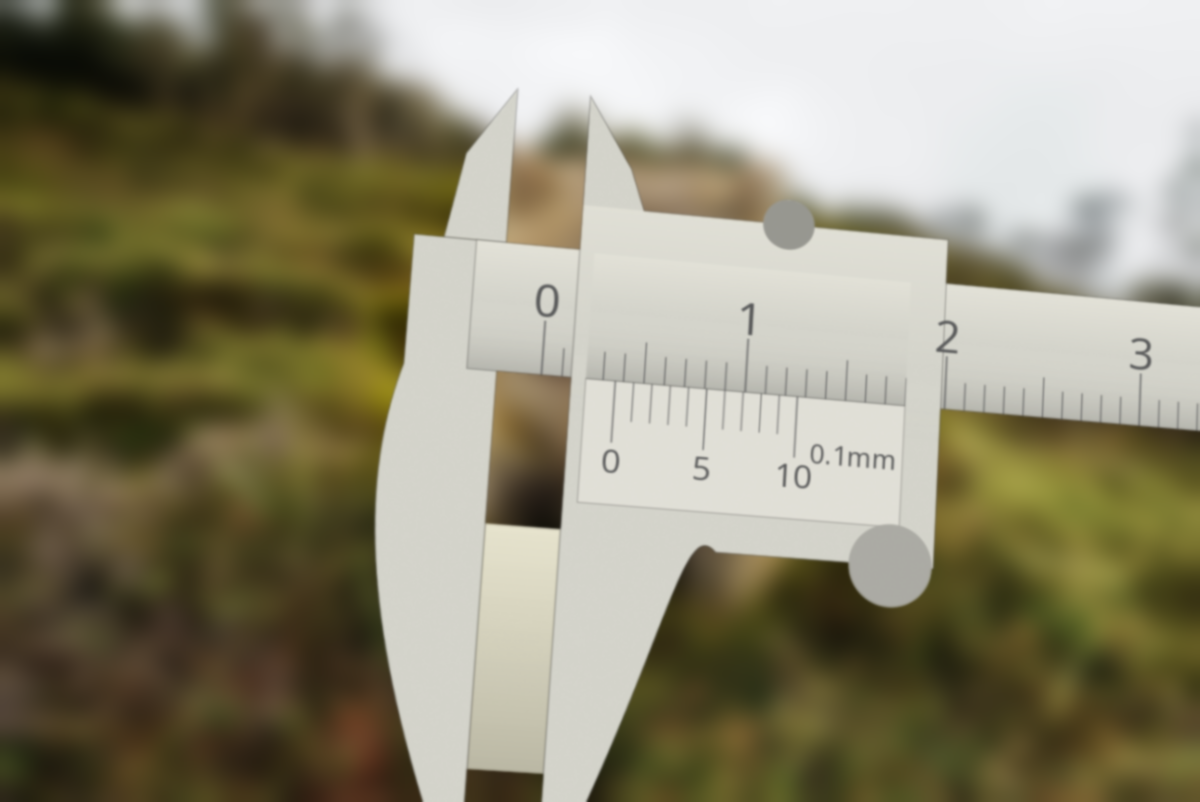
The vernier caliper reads 3.6 mm
